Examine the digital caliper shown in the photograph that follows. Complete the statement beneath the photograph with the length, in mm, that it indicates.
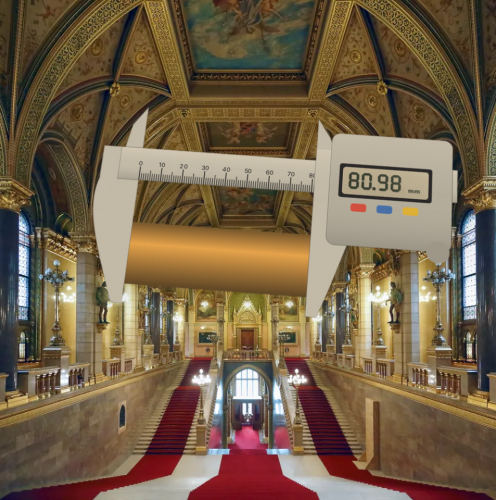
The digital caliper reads 80.98 mm
